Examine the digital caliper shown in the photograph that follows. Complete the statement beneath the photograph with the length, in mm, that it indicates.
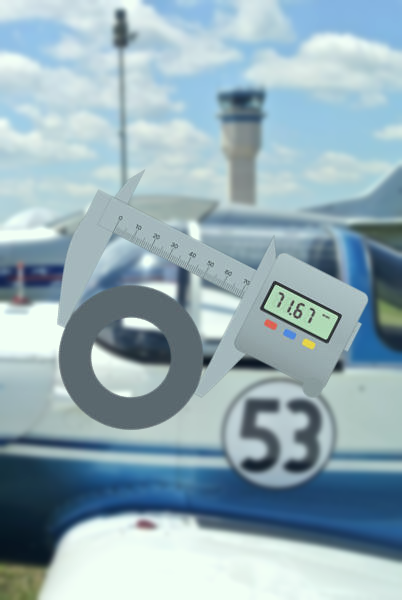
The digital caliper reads 71.67 mm
